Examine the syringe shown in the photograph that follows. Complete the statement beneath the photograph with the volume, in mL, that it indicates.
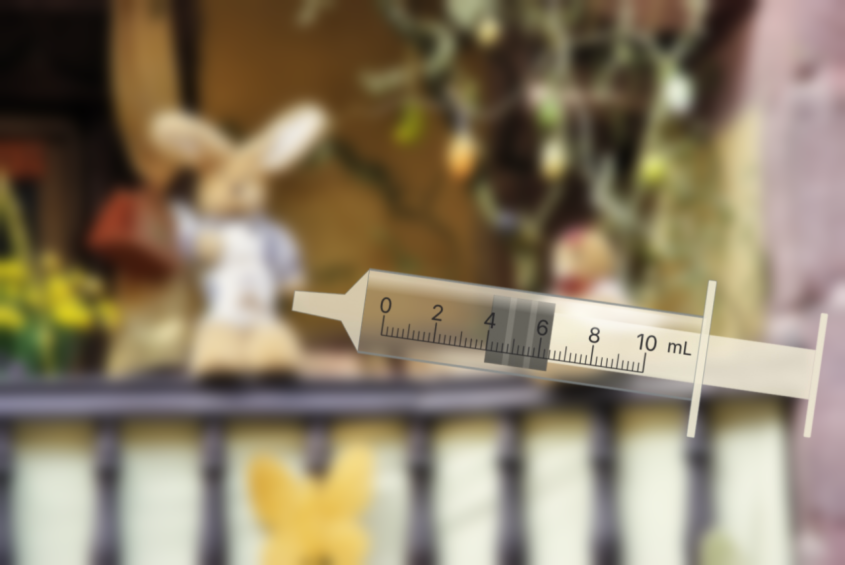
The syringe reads 4 mL
